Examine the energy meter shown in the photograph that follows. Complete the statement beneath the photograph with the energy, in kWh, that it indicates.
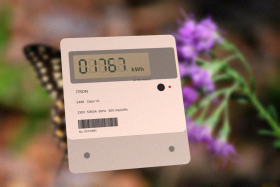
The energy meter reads 1767 kWh
